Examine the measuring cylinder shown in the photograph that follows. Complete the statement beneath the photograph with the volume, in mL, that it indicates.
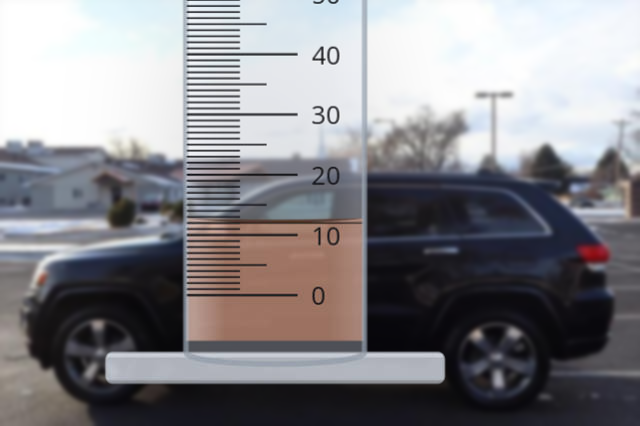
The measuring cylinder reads 12 mL
